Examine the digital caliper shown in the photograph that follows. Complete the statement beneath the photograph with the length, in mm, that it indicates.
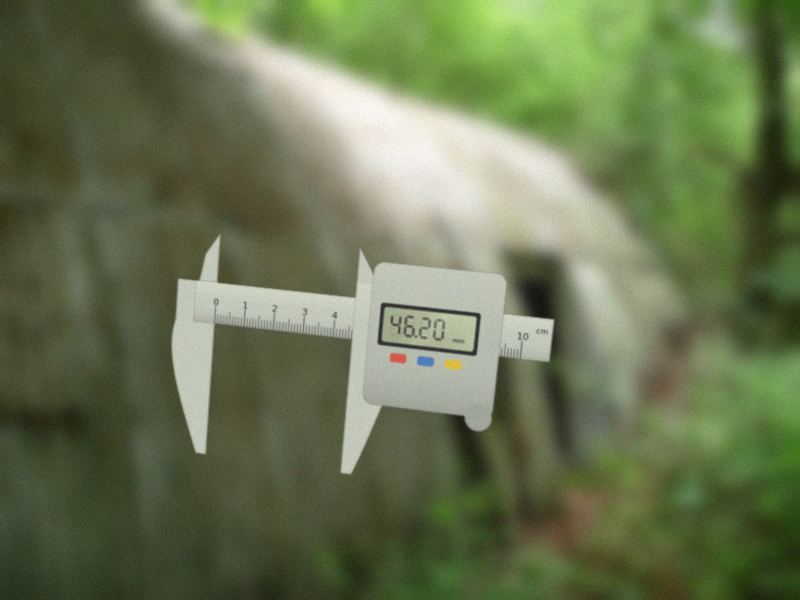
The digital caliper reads 46.20 mm
